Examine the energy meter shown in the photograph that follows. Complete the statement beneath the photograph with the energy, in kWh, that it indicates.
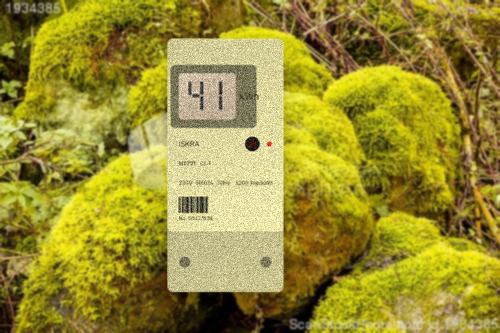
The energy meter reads 41 kWh
